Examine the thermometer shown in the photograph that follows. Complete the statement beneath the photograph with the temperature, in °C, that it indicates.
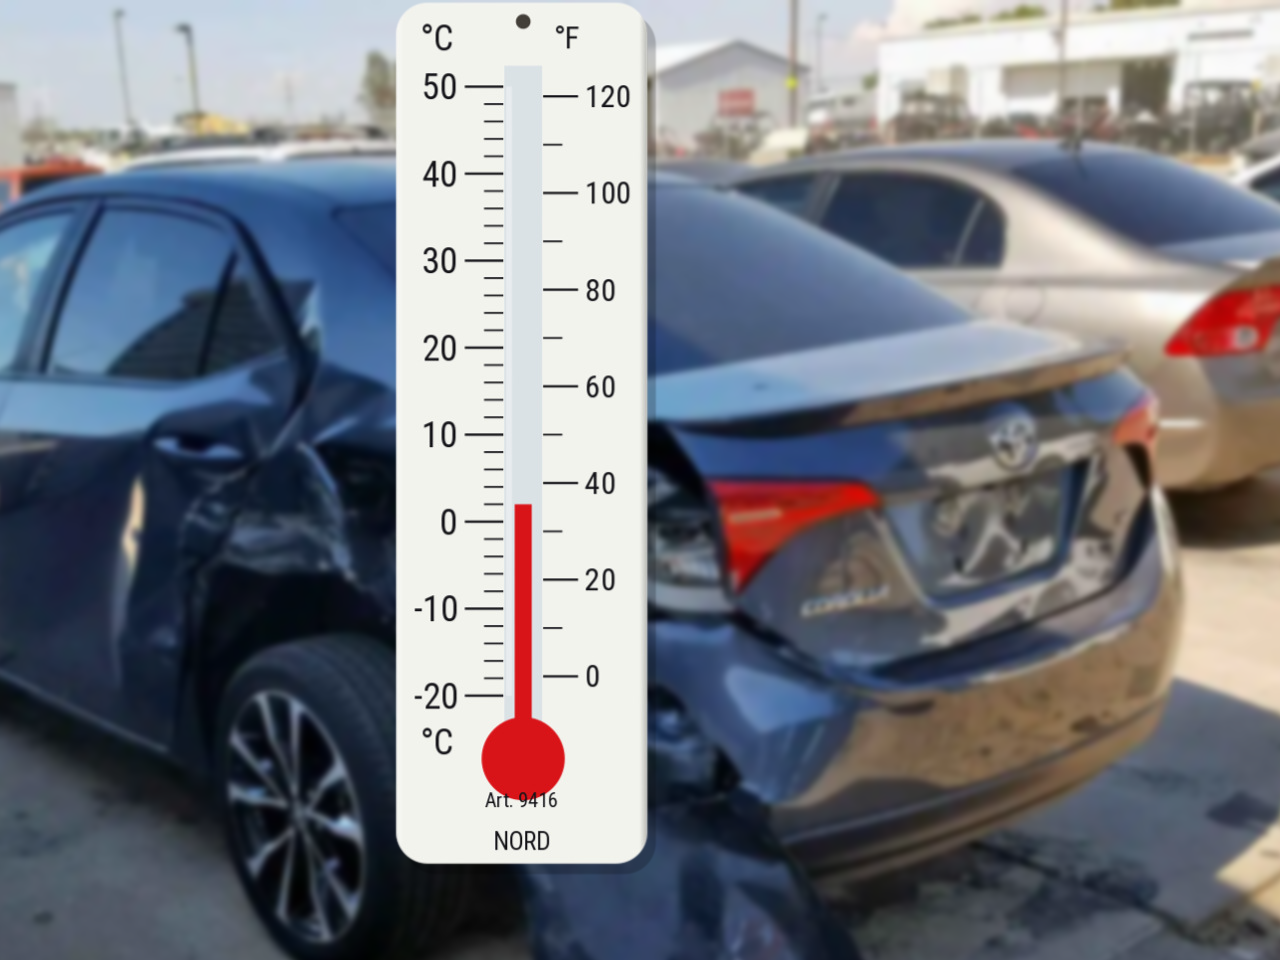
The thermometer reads 2 °C
